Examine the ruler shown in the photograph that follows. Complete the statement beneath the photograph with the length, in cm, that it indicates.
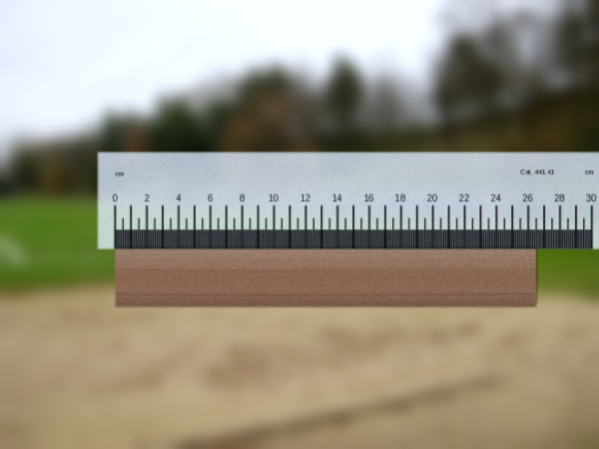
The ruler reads 26.5 cm
